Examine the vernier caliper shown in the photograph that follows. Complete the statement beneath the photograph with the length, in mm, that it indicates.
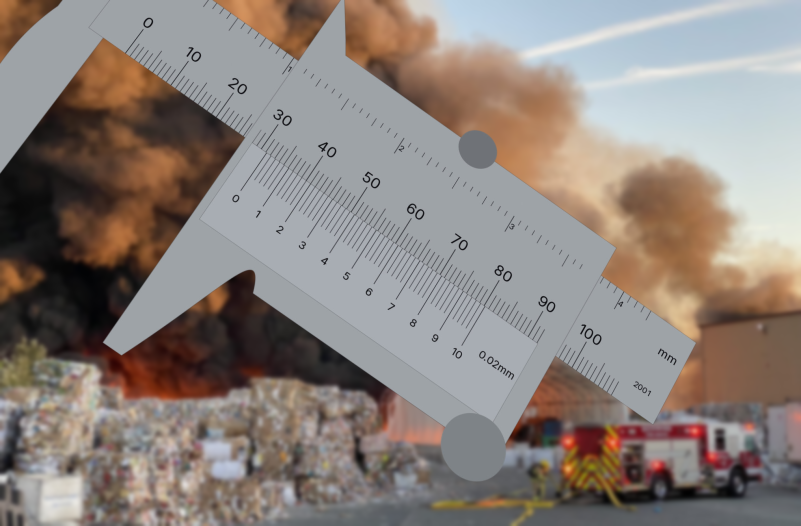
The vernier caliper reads 31.2 mm
